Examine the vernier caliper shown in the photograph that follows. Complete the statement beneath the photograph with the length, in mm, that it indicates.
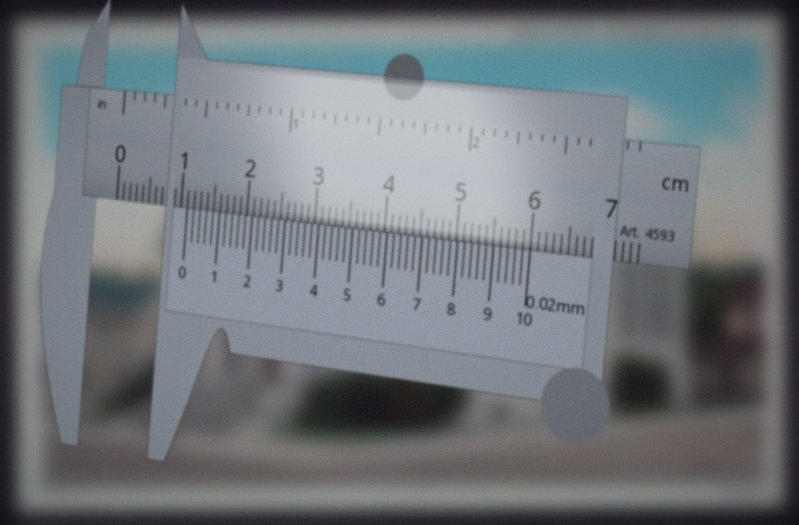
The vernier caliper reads 11.0 mm
